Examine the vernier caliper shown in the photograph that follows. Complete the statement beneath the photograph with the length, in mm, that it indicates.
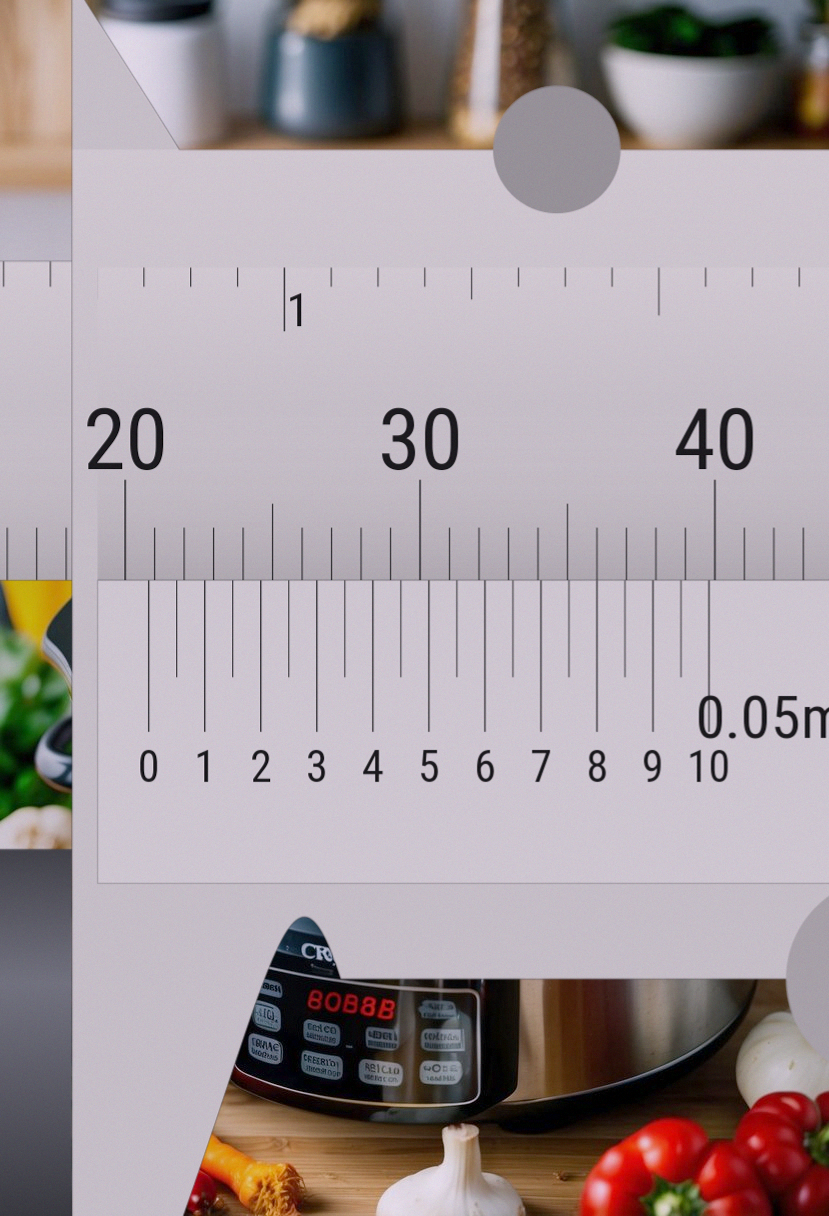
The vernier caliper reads 20.80 mm
